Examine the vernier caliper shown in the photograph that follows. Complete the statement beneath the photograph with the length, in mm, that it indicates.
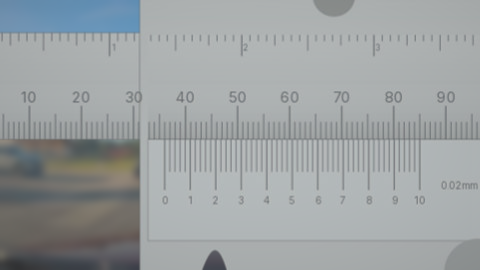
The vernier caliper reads 36.0 mm
